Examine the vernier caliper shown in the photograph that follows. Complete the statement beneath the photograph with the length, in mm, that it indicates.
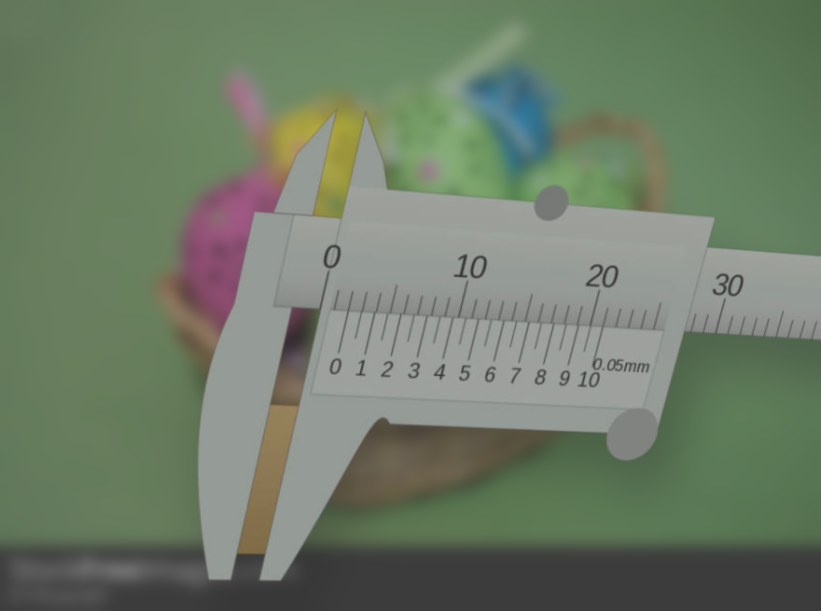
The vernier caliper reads 2.0 mm
